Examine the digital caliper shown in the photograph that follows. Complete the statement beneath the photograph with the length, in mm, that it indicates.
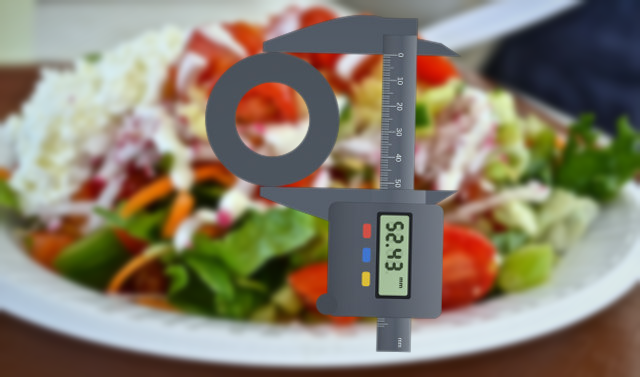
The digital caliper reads 52.43 mm
